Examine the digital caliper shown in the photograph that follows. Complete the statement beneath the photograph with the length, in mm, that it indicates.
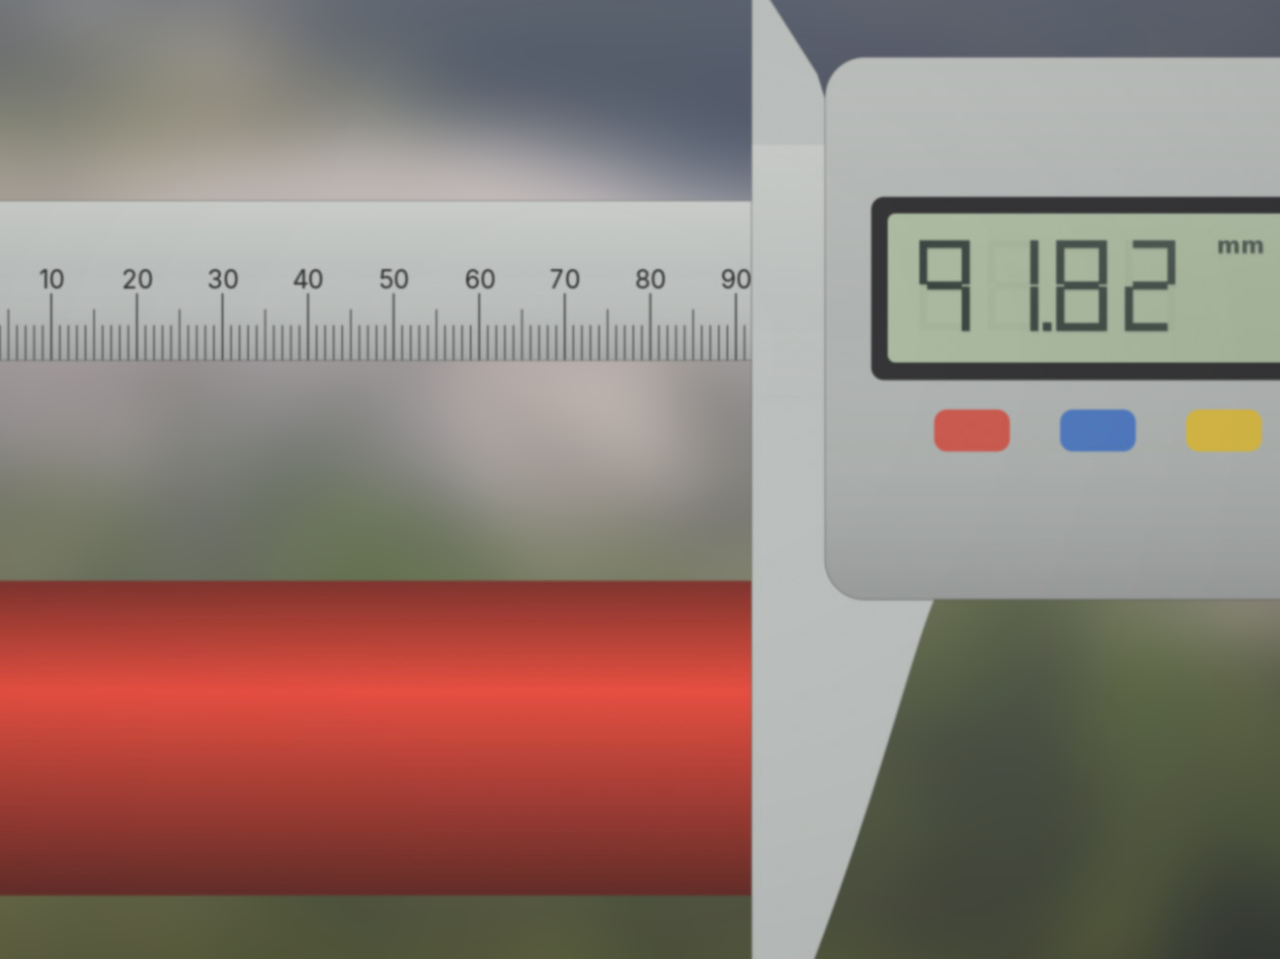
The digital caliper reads 91.82 mm
